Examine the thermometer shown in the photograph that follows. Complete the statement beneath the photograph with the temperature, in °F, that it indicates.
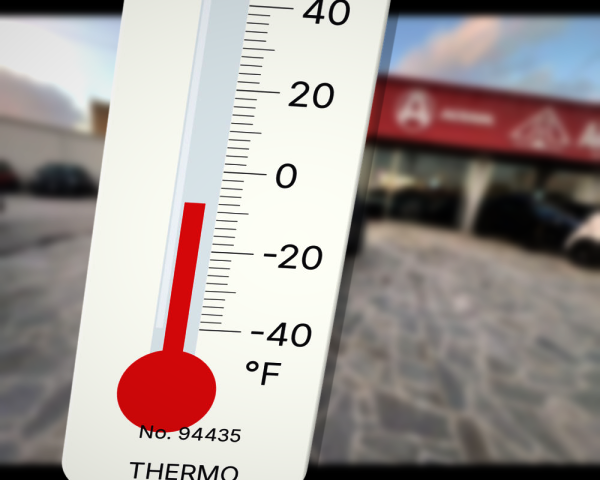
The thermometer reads -8 °F
